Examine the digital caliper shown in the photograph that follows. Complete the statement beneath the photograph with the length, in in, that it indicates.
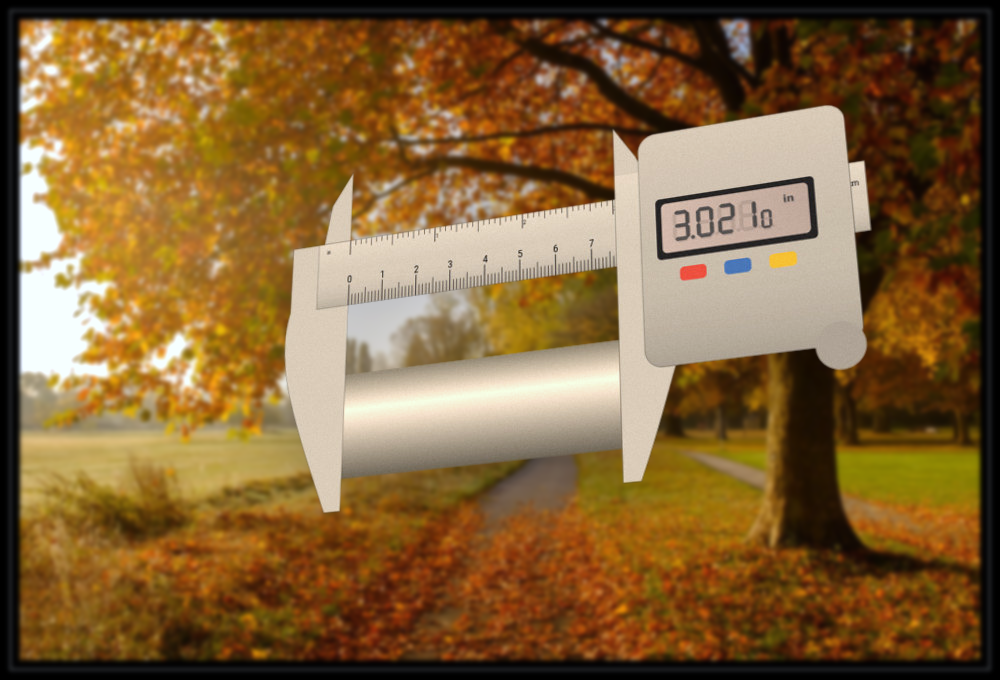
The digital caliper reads 3.0210 in
